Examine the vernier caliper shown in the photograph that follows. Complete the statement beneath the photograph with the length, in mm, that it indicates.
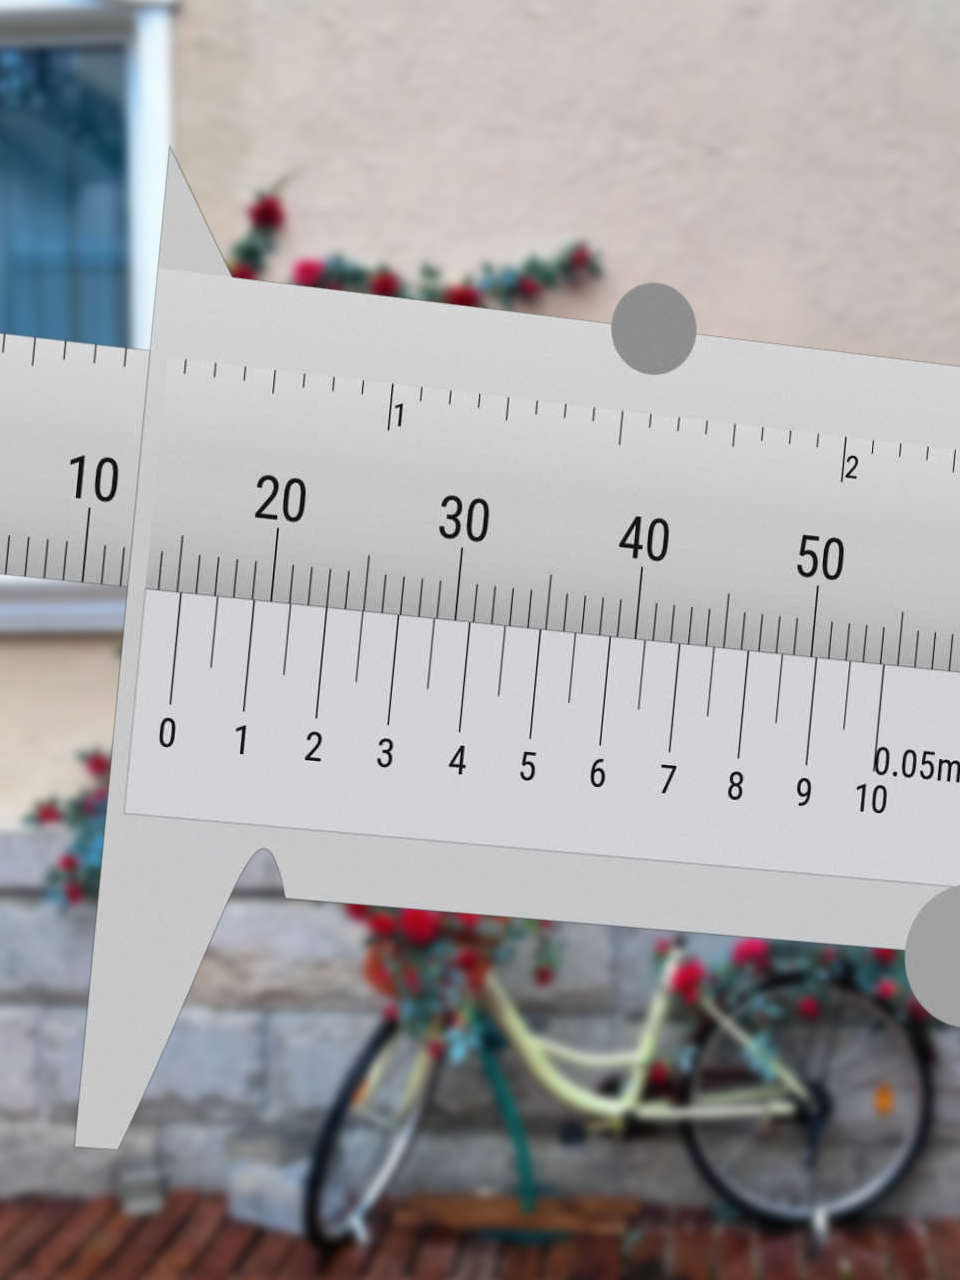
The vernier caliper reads 15.2 mm
